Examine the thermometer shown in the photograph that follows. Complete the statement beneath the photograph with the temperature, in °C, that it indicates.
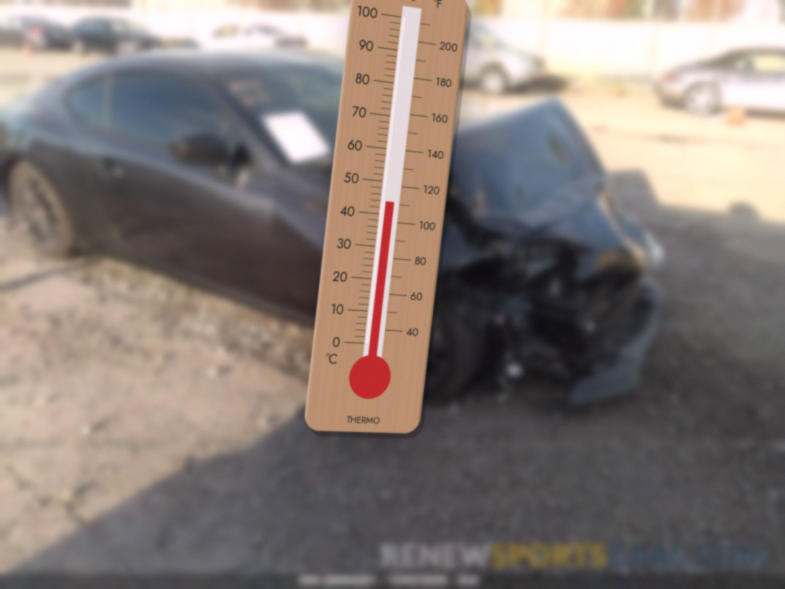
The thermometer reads 44 °C
